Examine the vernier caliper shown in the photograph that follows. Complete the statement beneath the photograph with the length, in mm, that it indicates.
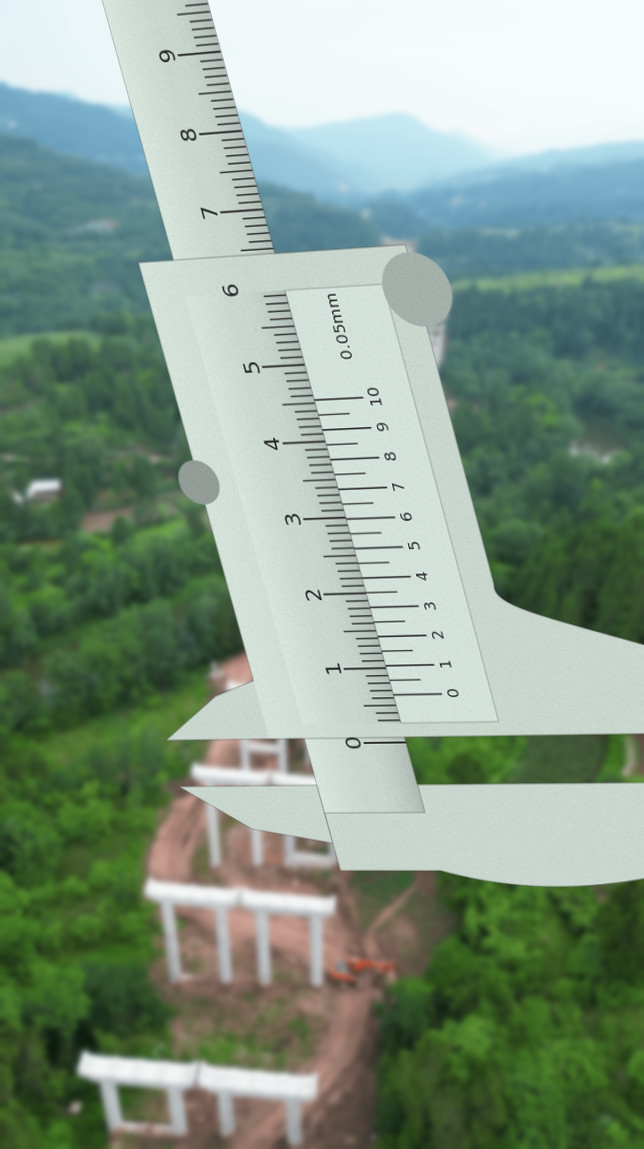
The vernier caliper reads 6.4 mm
